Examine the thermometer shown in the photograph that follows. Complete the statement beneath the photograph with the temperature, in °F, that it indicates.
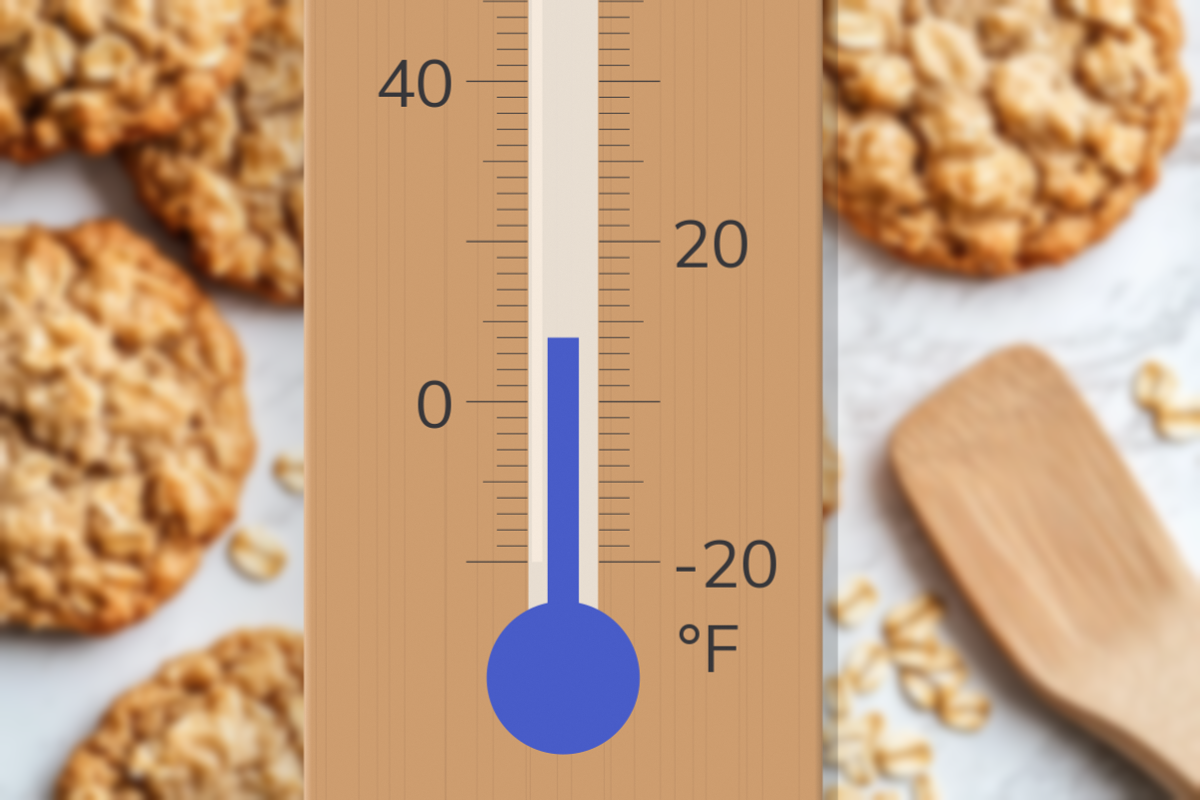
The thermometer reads 8 °F
